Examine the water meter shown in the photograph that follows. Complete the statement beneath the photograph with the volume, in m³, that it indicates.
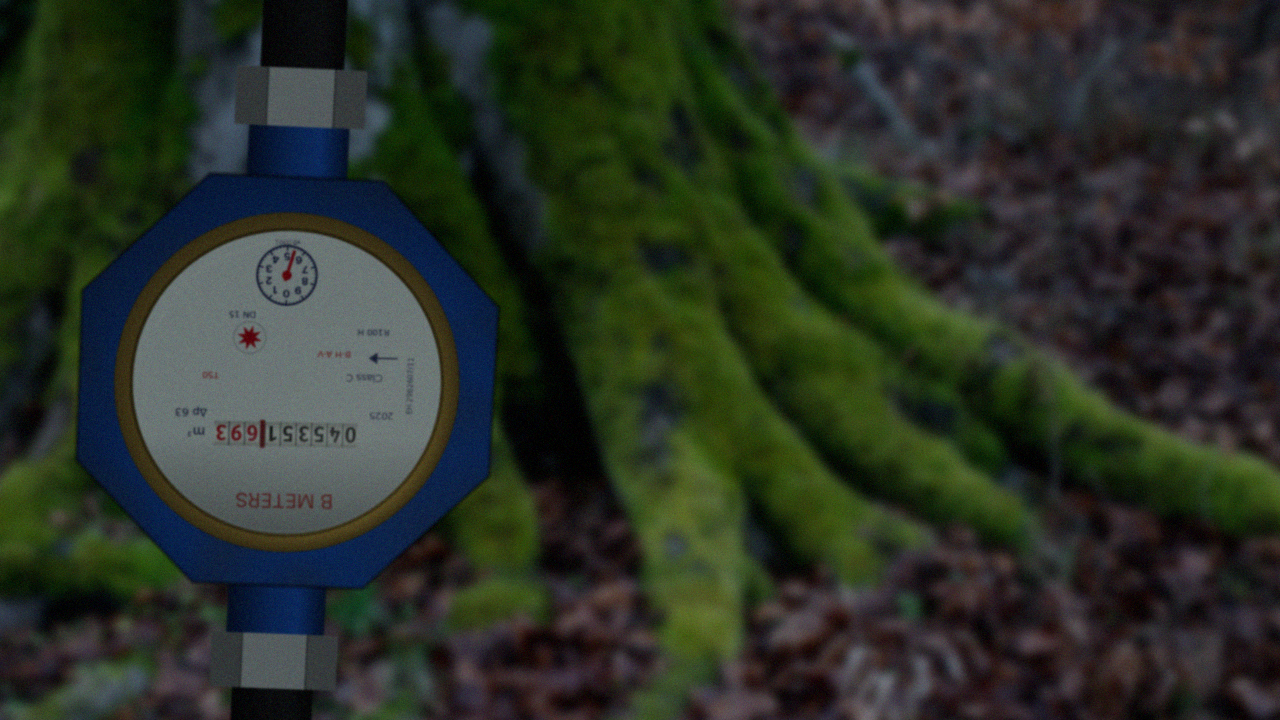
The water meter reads 45351.6935 m³
